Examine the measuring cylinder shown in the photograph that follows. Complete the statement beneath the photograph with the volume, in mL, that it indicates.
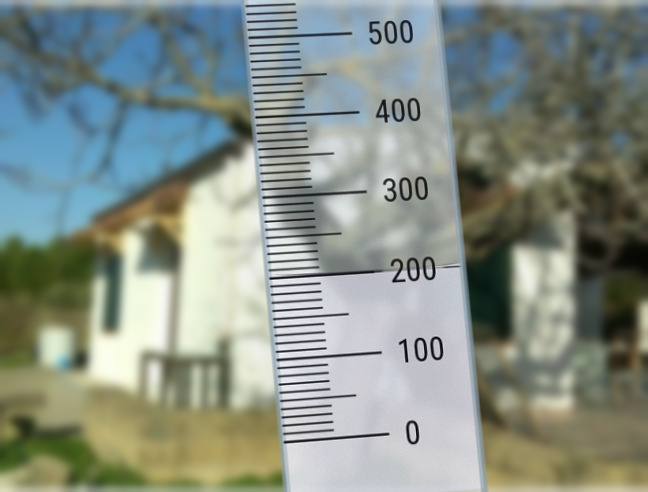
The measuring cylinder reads 200 mL
